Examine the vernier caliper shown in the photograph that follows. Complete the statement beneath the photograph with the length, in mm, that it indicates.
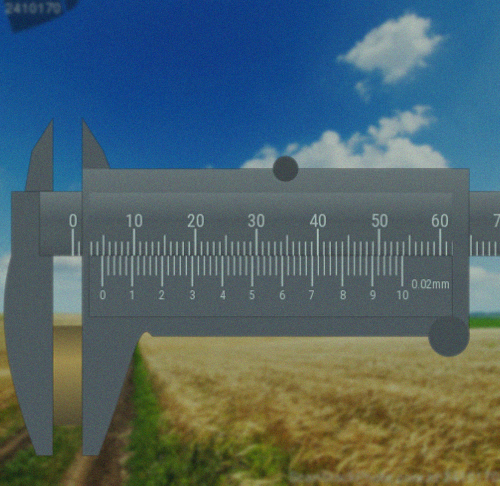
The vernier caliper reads 4.8 mm
